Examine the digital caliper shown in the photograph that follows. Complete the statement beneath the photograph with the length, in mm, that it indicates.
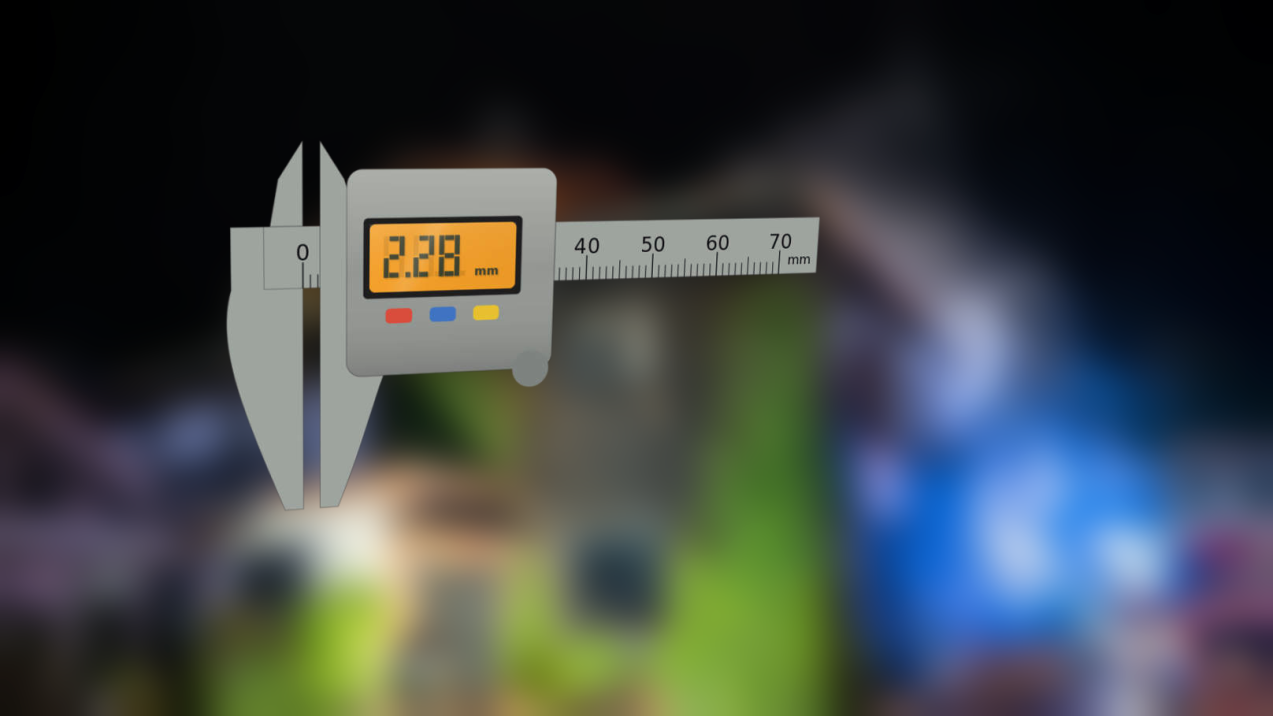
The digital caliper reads 2.28 mm
